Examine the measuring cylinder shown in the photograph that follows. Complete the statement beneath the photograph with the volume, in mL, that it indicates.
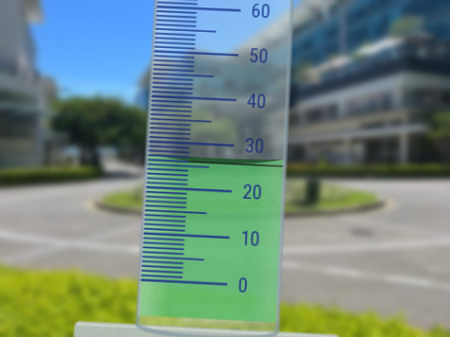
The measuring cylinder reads 26 mL
